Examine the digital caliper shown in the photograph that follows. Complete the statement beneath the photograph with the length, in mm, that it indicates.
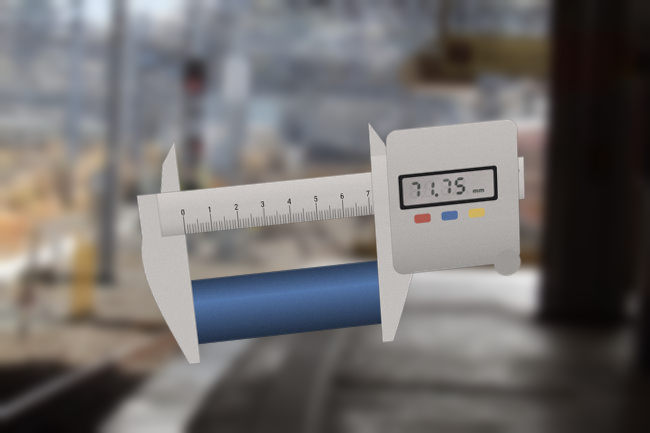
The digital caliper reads 71.75 mm
